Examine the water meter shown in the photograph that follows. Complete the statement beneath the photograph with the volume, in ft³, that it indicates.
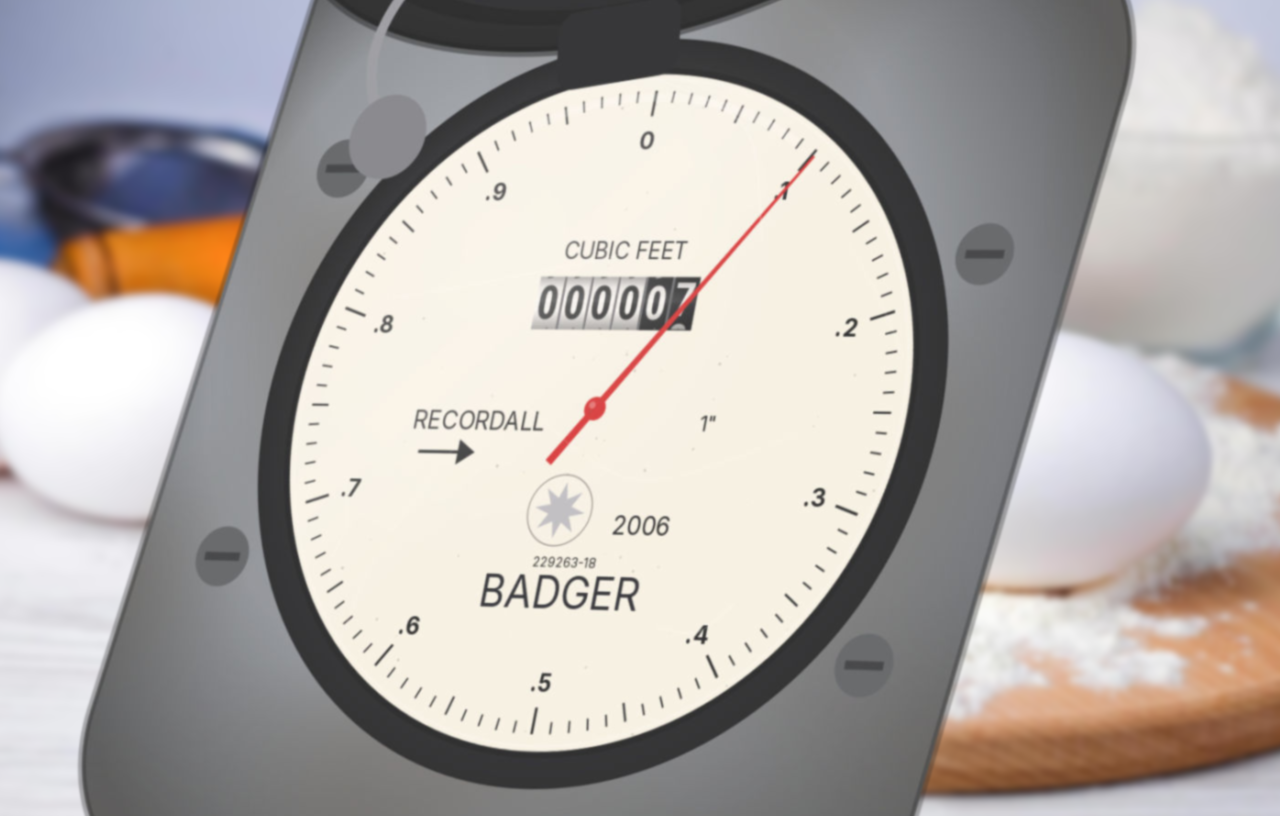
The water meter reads 7.10 ft³
